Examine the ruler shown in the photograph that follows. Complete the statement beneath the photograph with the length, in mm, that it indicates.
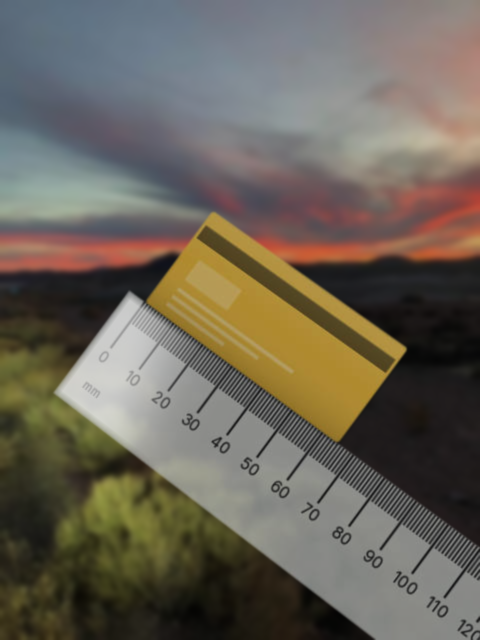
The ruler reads 65 mm
